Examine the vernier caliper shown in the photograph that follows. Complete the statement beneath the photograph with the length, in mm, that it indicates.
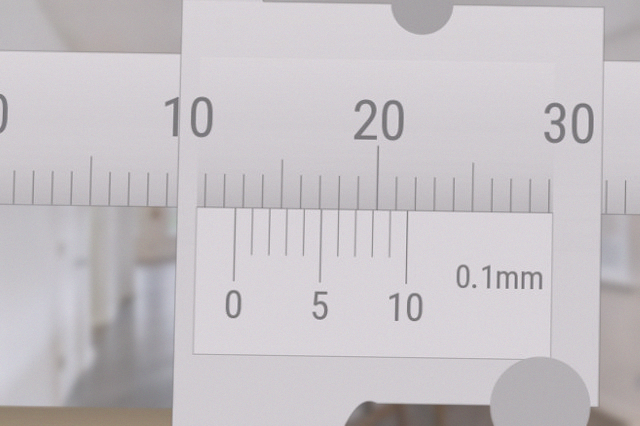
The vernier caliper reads 12.6 mm
